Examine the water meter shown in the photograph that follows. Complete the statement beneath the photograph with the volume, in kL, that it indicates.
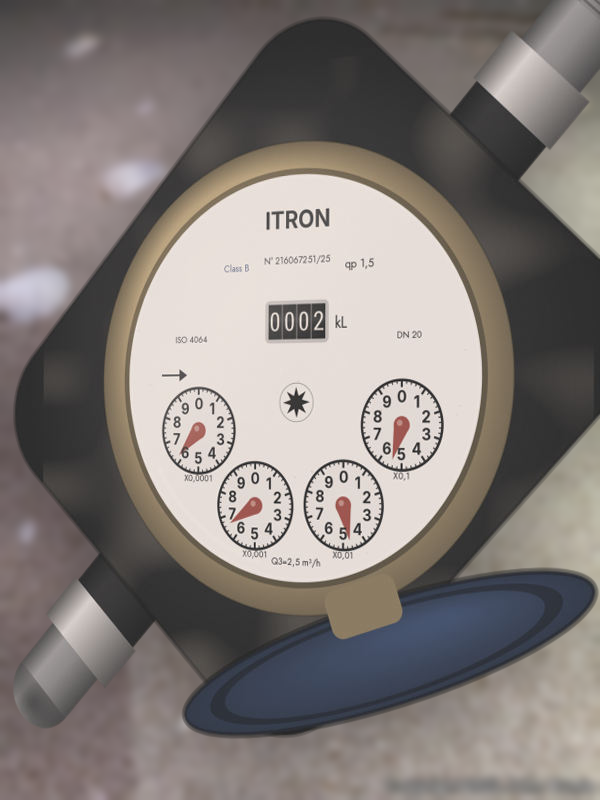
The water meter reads 2.5466 kL
